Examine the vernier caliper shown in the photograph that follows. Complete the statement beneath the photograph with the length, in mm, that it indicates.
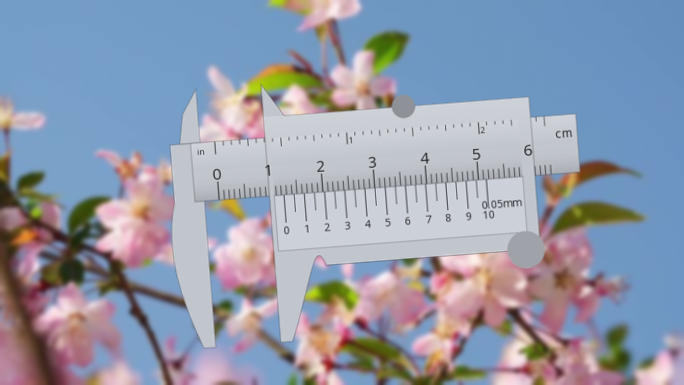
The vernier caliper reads 12.5 mm
